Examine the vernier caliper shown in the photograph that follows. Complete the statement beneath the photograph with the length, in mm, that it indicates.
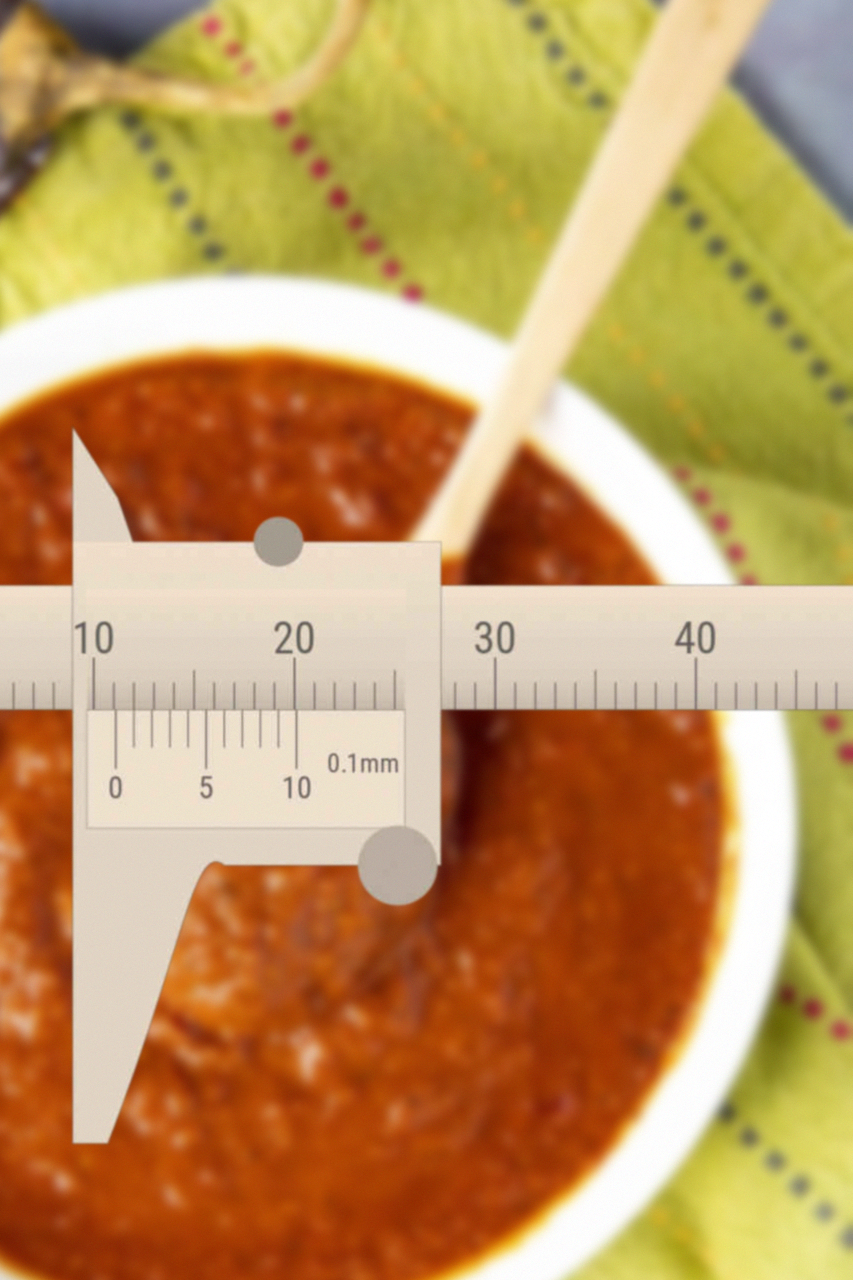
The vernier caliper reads 11.1 mm
